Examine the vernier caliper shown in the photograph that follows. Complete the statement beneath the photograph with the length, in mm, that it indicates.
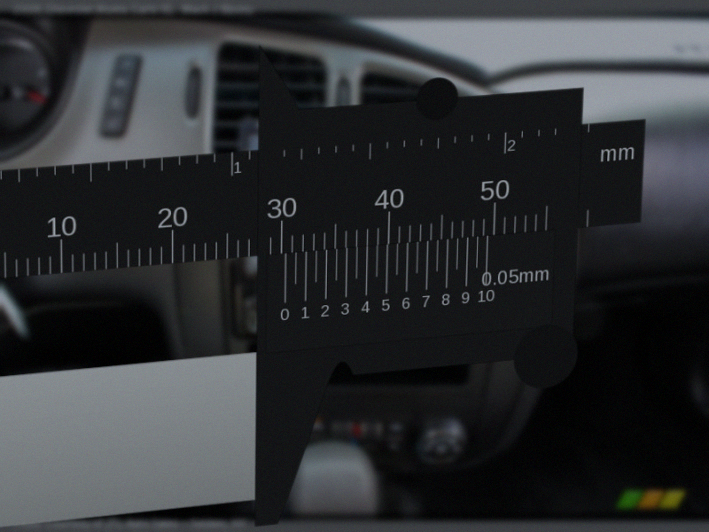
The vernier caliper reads 30.4 mm
